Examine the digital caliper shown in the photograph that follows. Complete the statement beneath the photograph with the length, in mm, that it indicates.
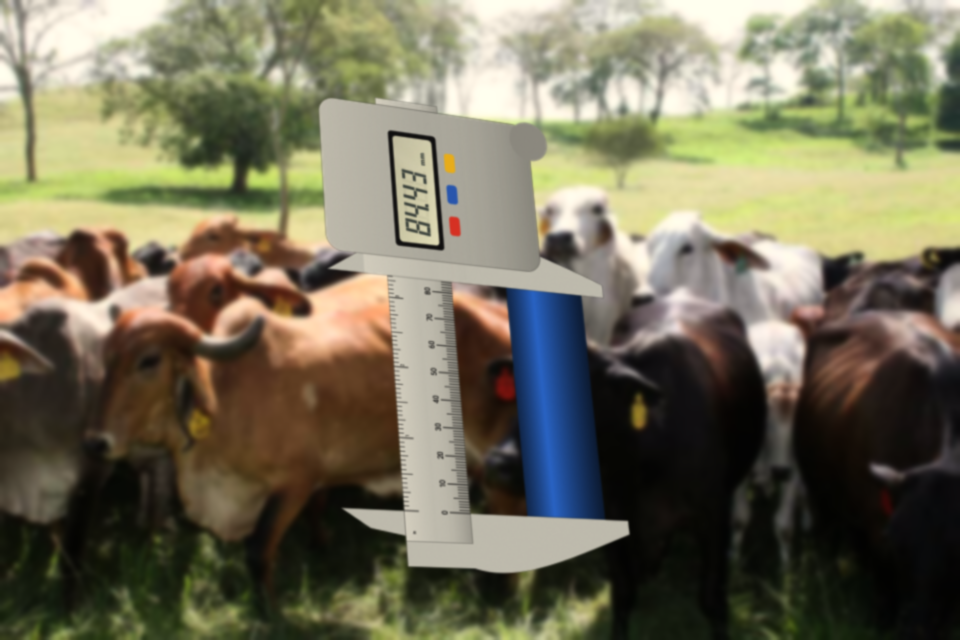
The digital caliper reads 84.43 mm
